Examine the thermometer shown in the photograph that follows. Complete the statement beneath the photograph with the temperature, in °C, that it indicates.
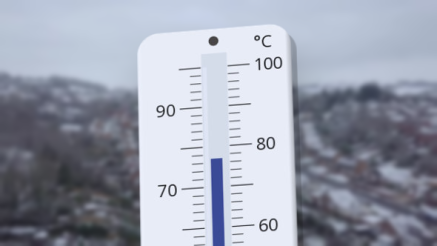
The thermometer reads 77 °C
